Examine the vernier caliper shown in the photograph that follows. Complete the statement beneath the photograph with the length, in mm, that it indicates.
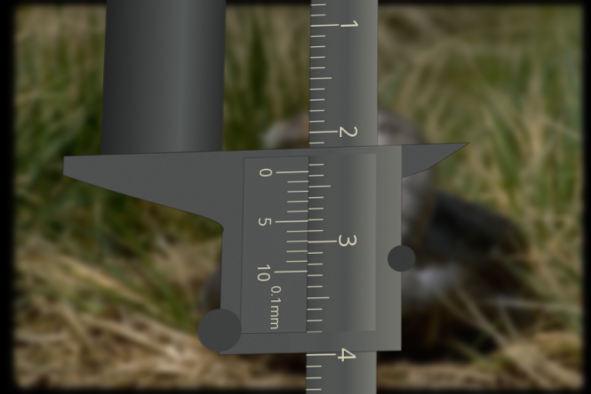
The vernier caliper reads 23.6 mm
